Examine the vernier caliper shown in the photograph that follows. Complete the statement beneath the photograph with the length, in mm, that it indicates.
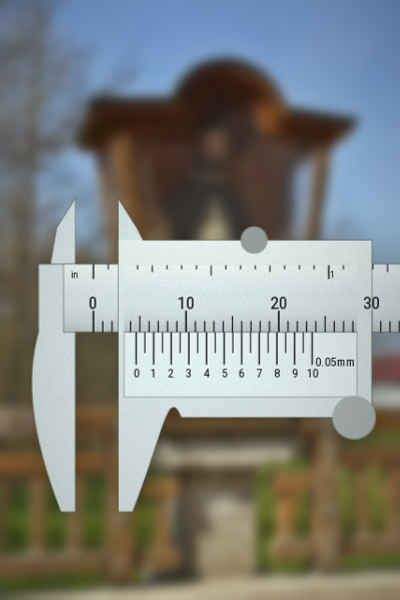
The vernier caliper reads 4.6 mm
